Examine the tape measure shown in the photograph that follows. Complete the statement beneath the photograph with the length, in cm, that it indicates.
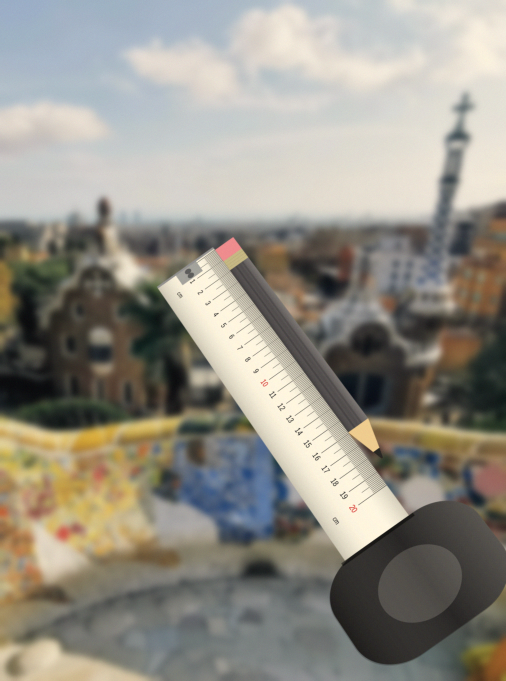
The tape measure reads 18.5 cm
